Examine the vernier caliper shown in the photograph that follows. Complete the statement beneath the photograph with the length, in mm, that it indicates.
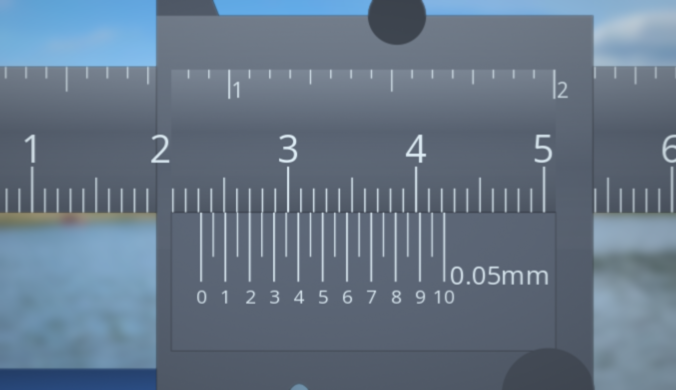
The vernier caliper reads 23.2 mm
